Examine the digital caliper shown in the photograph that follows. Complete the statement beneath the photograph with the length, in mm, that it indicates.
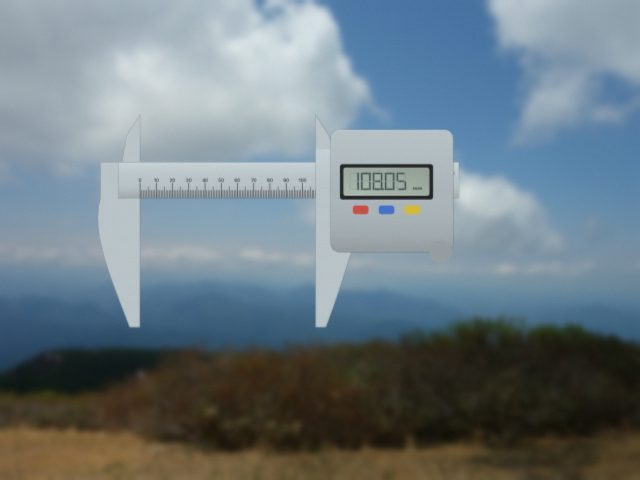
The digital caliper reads 108.05 mm
